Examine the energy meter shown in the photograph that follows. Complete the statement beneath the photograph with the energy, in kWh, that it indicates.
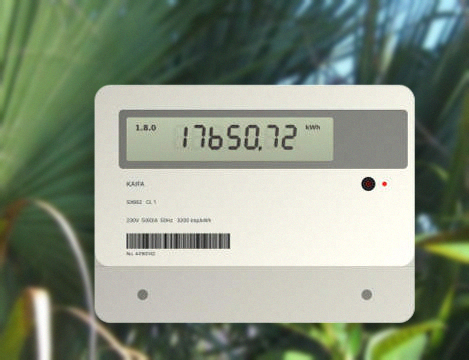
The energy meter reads 17650.72 kWh
